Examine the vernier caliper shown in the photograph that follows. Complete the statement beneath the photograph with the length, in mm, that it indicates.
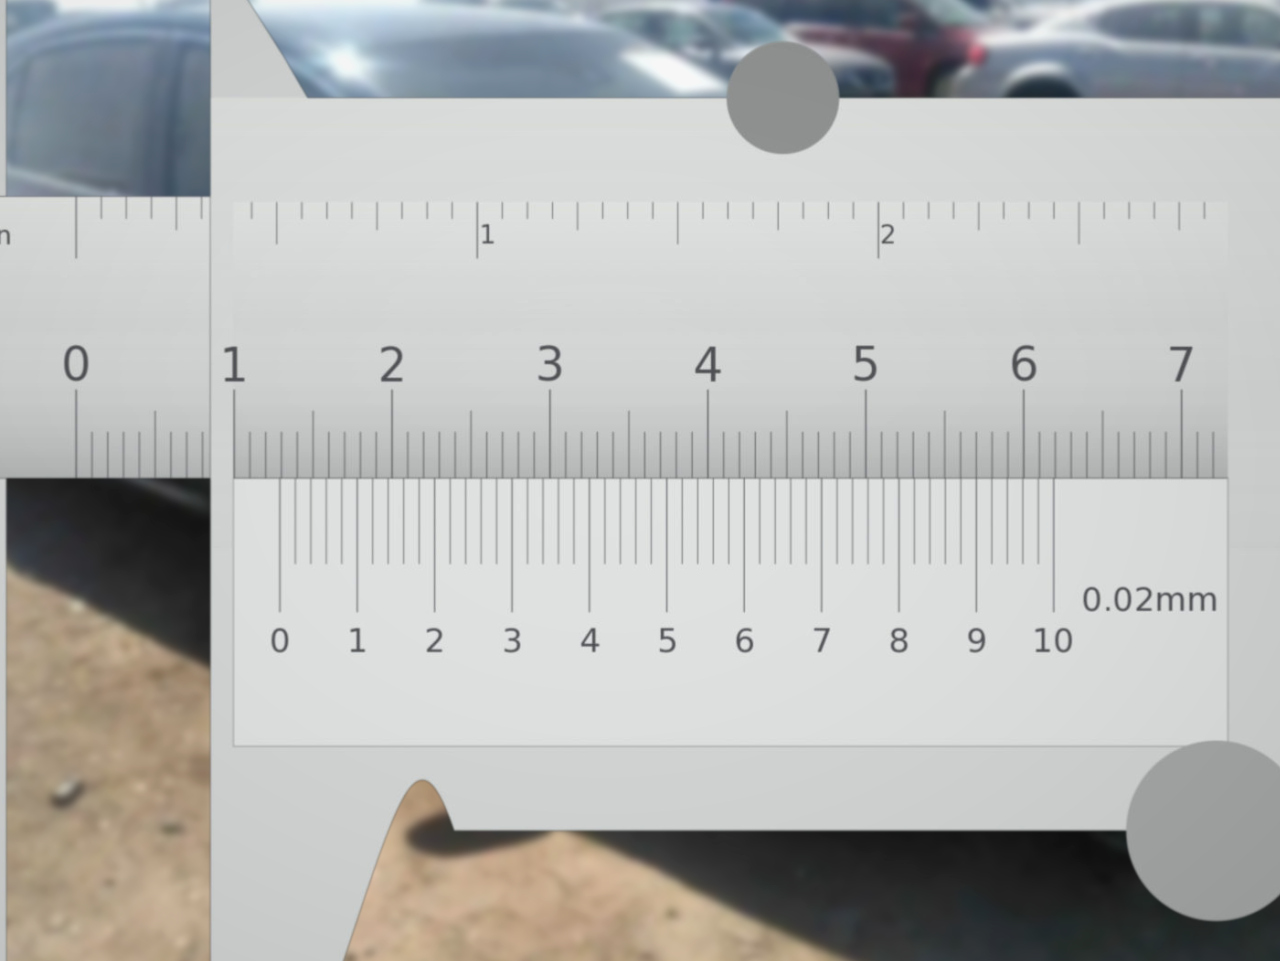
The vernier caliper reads 12.9 mm
